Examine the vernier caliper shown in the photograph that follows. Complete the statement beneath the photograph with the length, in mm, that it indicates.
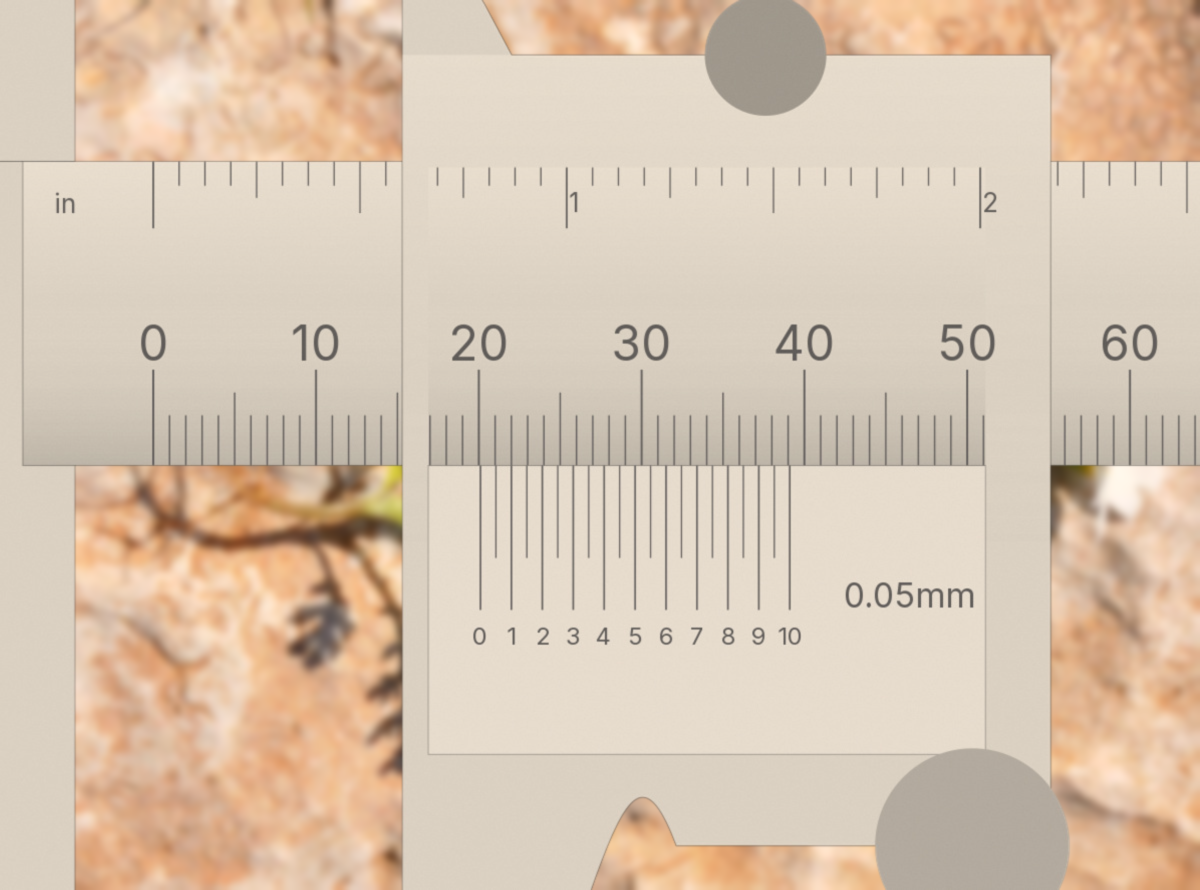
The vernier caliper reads 20.1 mm
